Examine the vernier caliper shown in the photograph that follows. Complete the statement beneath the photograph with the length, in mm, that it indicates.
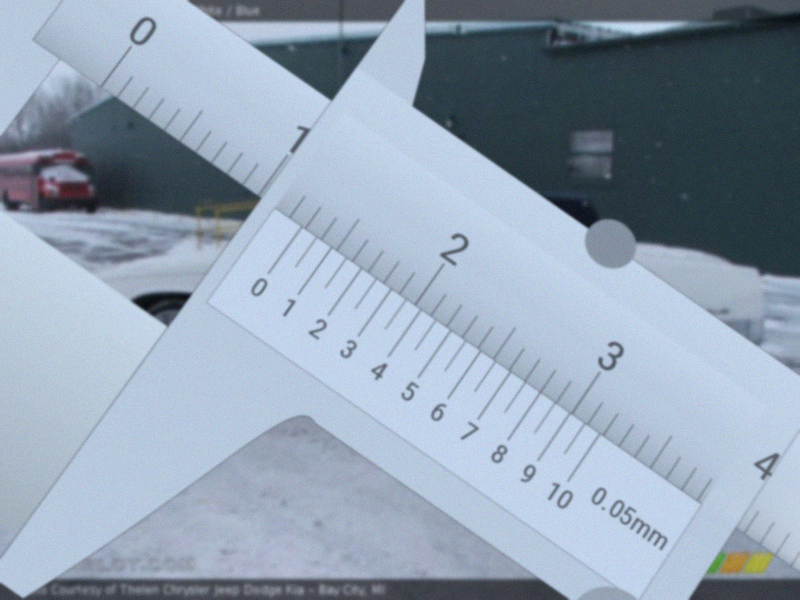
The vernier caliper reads 12.8 mm
